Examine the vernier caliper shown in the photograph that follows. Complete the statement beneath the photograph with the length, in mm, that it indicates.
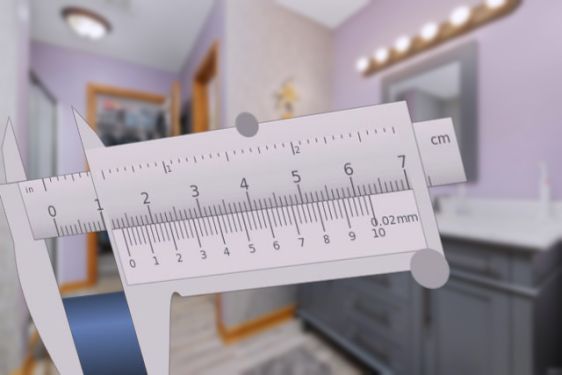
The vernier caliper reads 13.5 mm
